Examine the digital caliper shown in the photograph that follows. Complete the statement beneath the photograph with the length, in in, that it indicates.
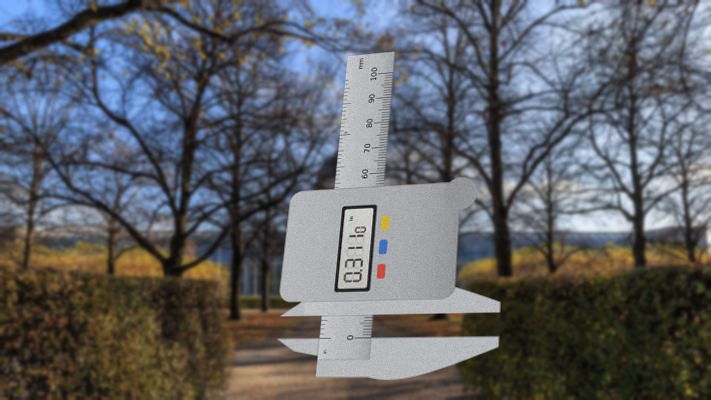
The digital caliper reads 0.3110 in
